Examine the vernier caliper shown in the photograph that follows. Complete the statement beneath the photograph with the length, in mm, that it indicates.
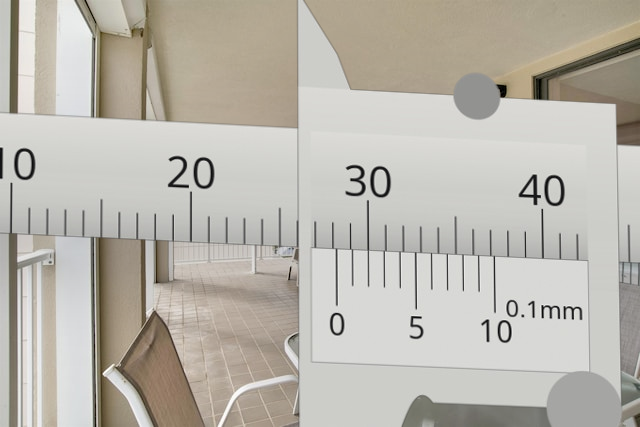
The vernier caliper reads 28.2 mm
